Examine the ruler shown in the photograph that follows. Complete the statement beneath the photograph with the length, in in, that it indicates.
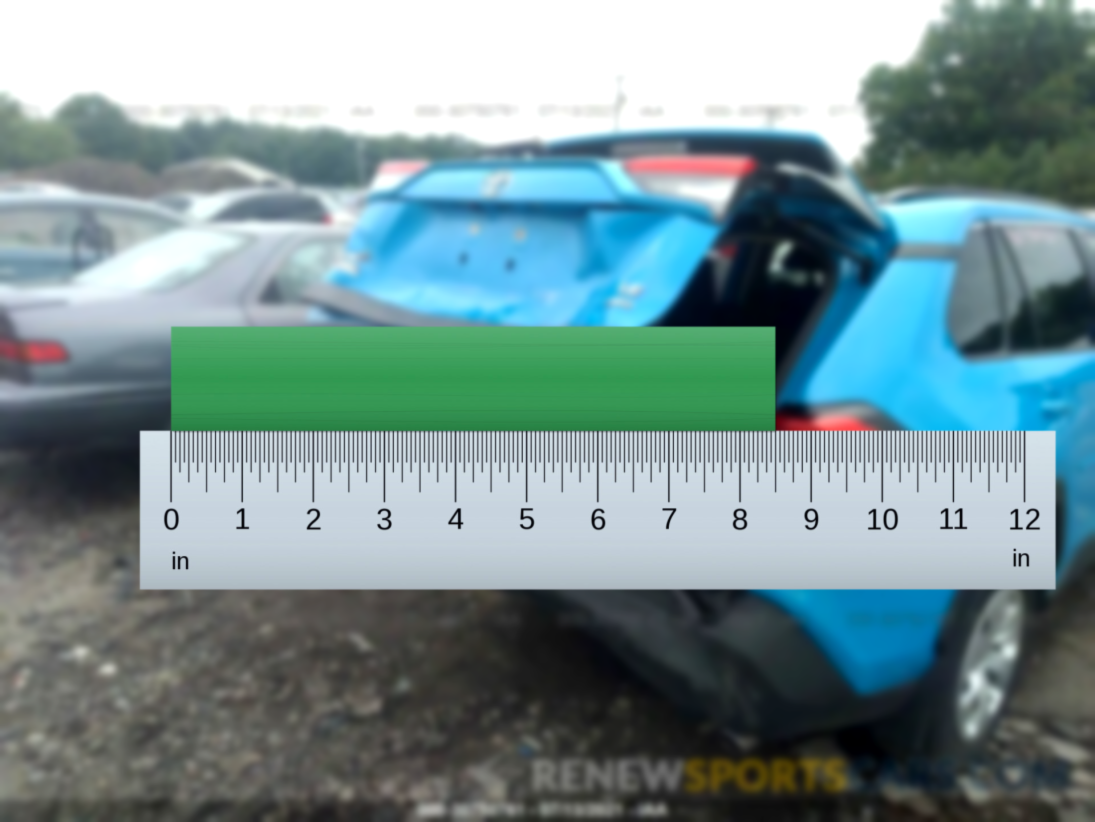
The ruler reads 8.5 in
